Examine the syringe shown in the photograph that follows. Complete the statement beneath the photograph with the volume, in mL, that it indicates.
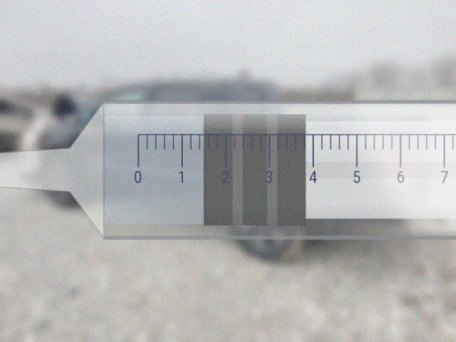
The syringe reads 1.5 mL
